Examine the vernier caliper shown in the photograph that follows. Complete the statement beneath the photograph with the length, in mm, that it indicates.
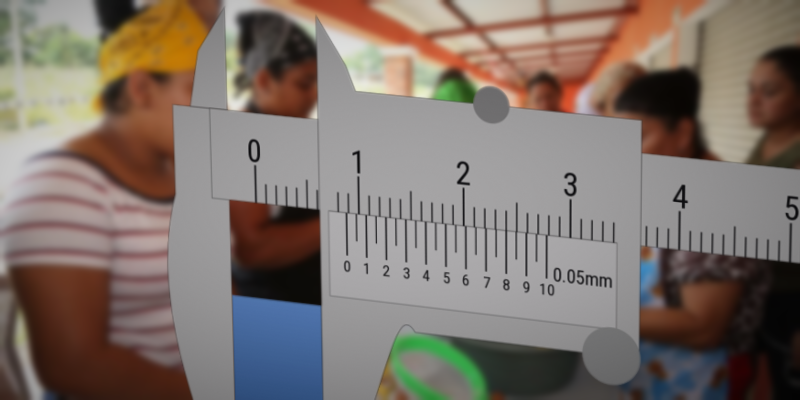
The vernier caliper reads 8.8 mm
